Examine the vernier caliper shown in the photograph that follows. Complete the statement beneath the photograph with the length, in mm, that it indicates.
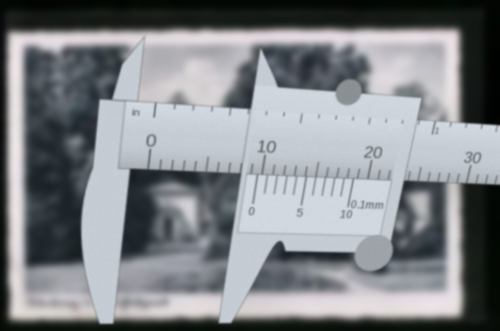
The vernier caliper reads 9.6 mm
